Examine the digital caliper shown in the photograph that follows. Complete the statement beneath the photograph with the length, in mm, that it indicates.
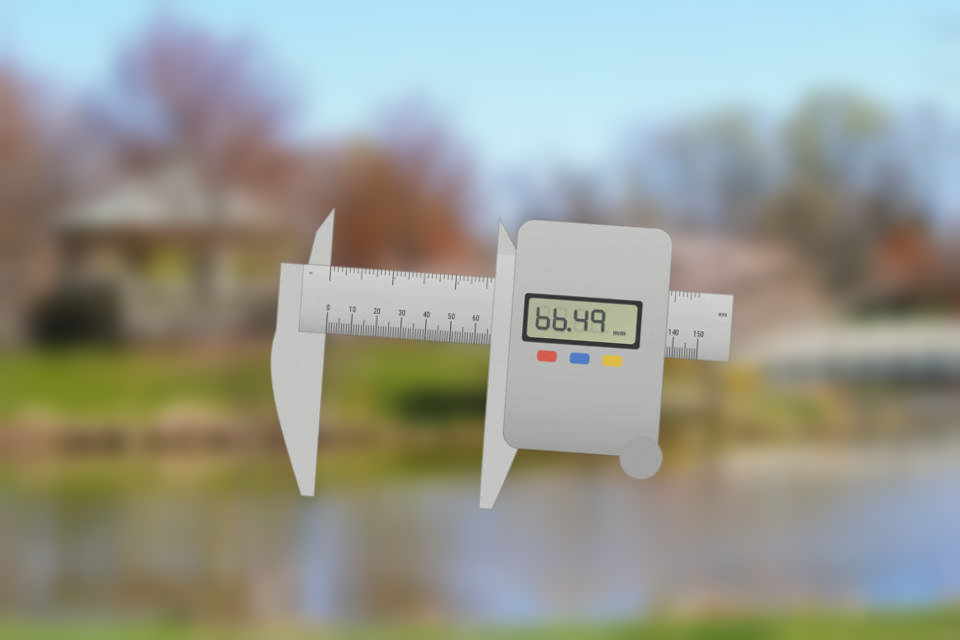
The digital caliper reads 66.49 mm
